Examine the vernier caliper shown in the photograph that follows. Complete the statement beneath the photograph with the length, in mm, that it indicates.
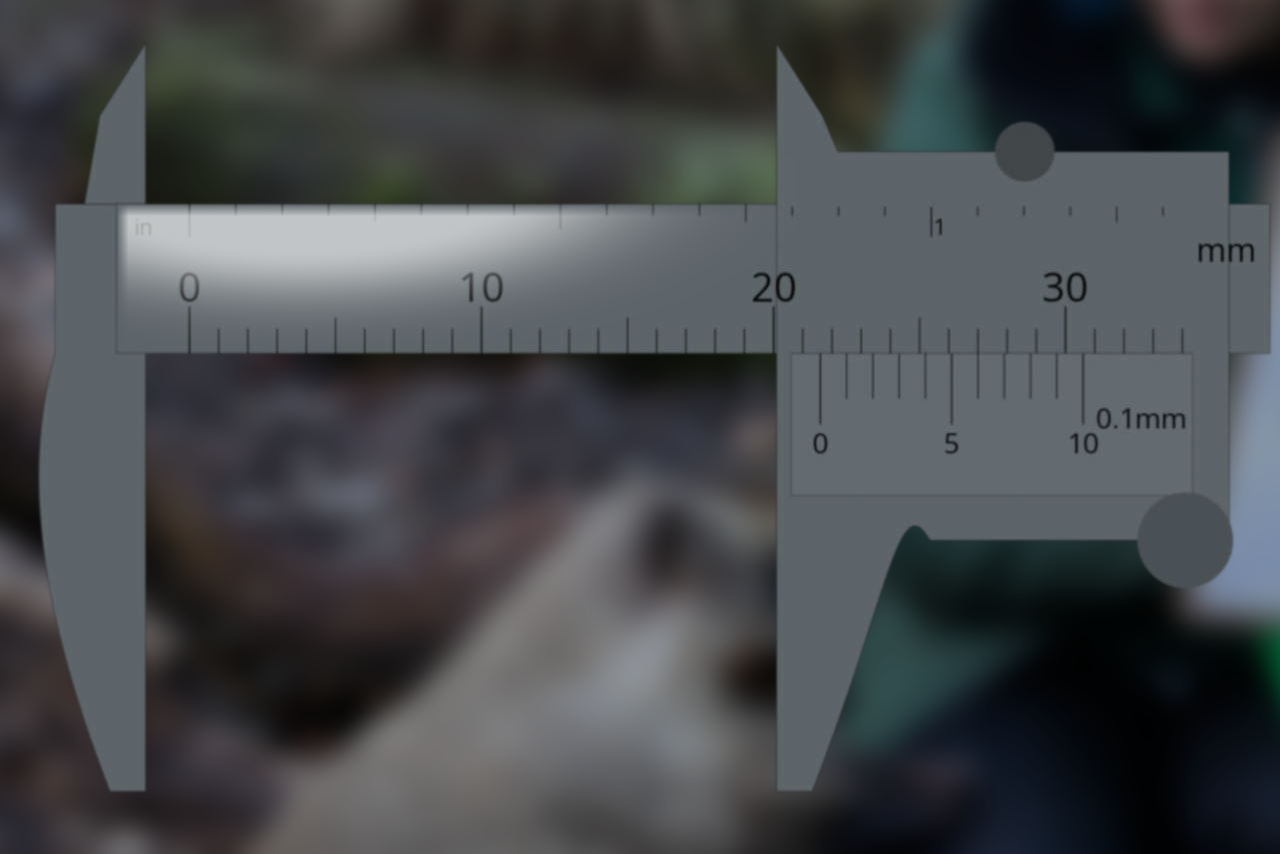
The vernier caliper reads 21.6 mm
